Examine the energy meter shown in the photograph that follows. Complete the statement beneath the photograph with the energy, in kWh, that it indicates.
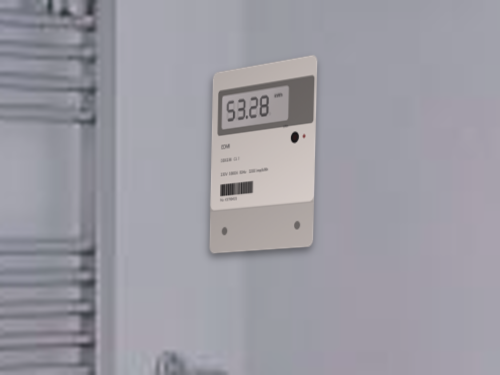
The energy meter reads 53.28 kWh
